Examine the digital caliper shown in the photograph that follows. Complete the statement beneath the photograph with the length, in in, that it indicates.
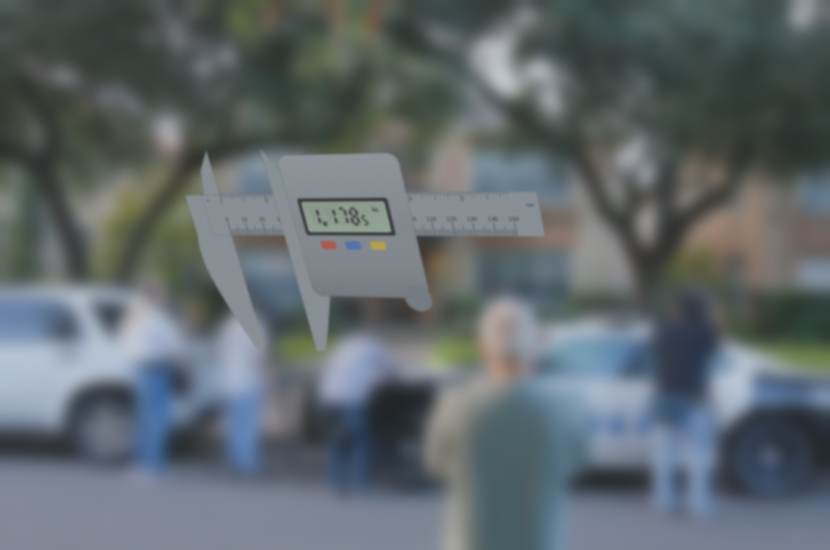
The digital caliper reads 1.1785 in
